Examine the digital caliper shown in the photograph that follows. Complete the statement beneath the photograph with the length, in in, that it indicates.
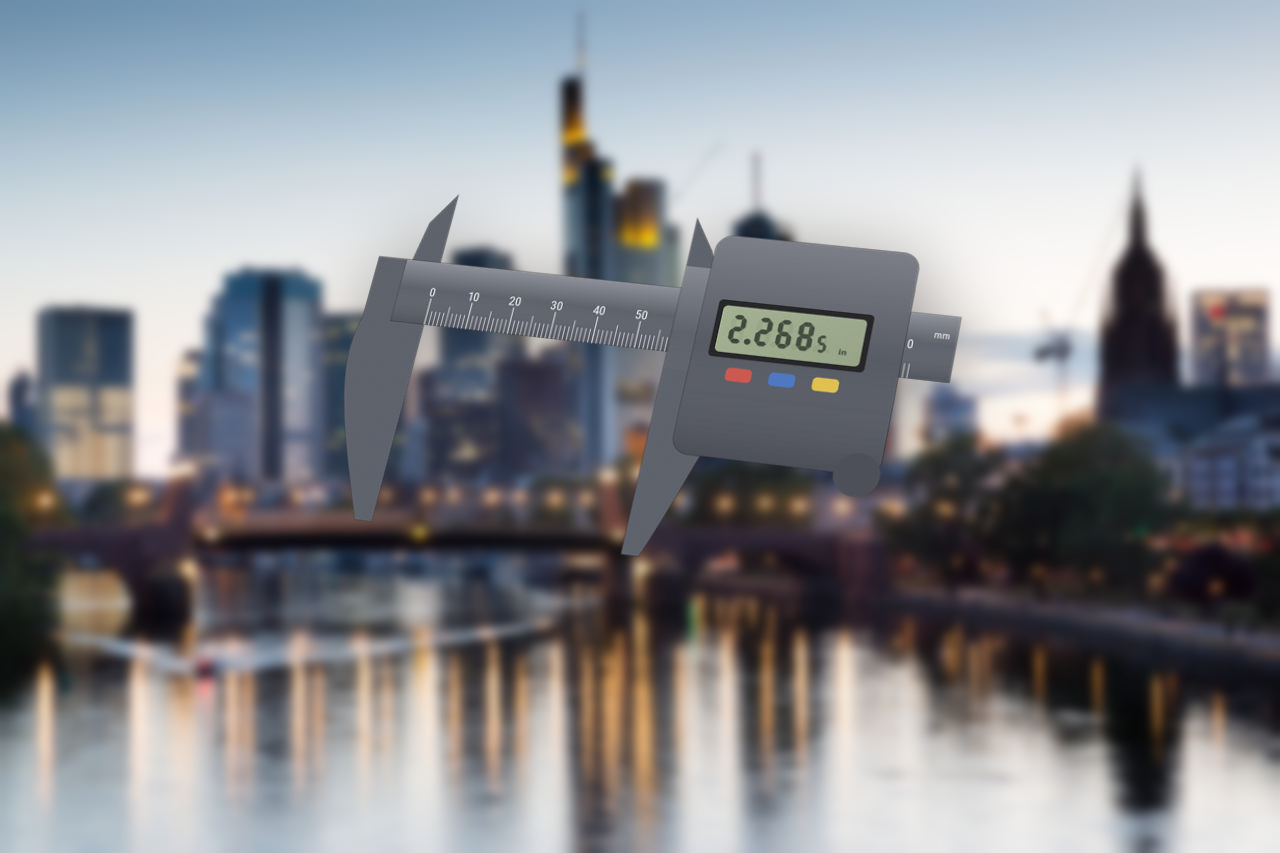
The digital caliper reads 2.2685 in
